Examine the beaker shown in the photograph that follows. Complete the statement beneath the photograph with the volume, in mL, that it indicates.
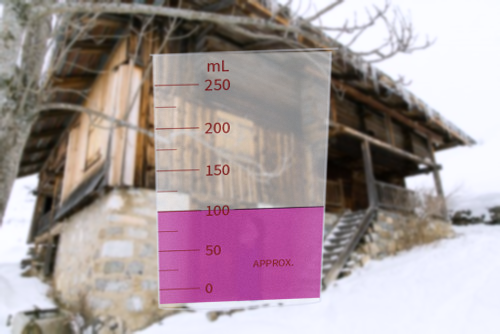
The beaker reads 100 mL
